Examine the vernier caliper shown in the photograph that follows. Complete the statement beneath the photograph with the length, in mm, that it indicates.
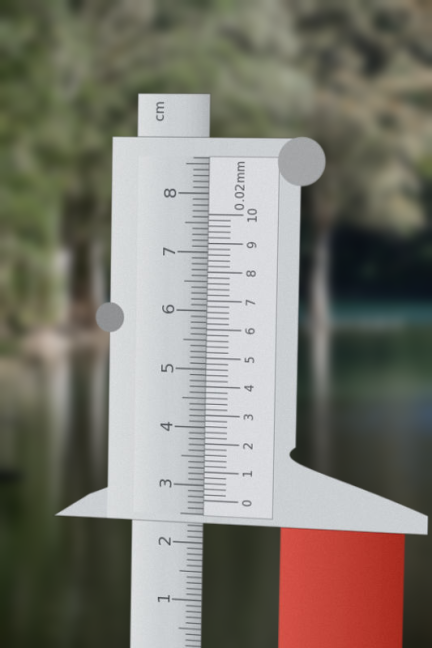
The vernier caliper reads 27.4 mm
